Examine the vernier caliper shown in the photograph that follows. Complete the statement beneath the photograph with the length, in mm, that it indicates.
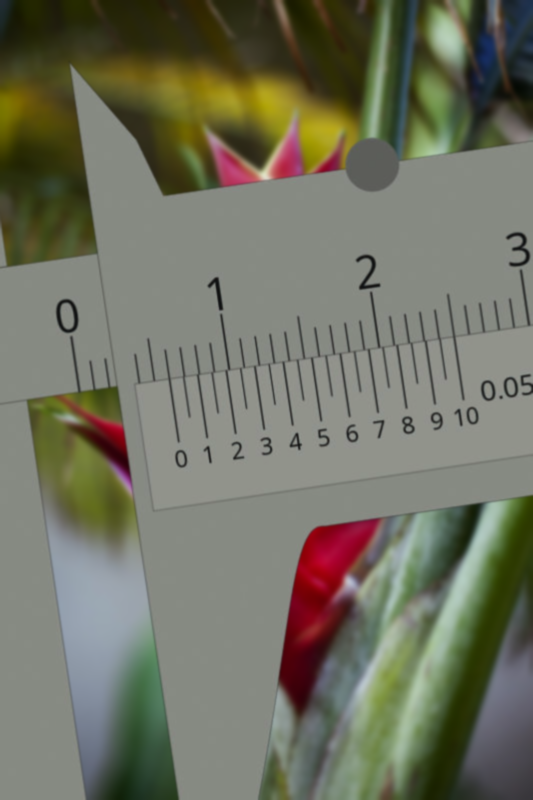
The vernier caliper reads 6.0 mm
